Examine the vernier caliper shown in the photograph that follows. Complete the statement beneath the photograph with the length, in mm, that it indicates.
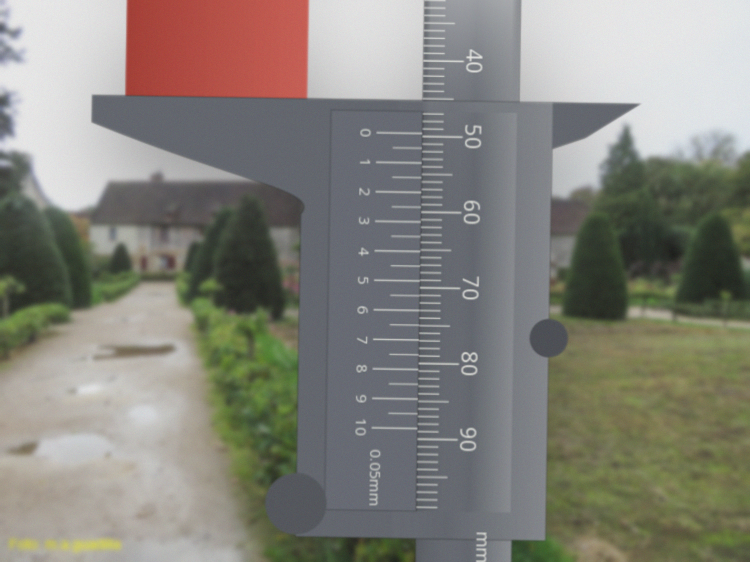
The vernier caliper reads 49.6 mm
